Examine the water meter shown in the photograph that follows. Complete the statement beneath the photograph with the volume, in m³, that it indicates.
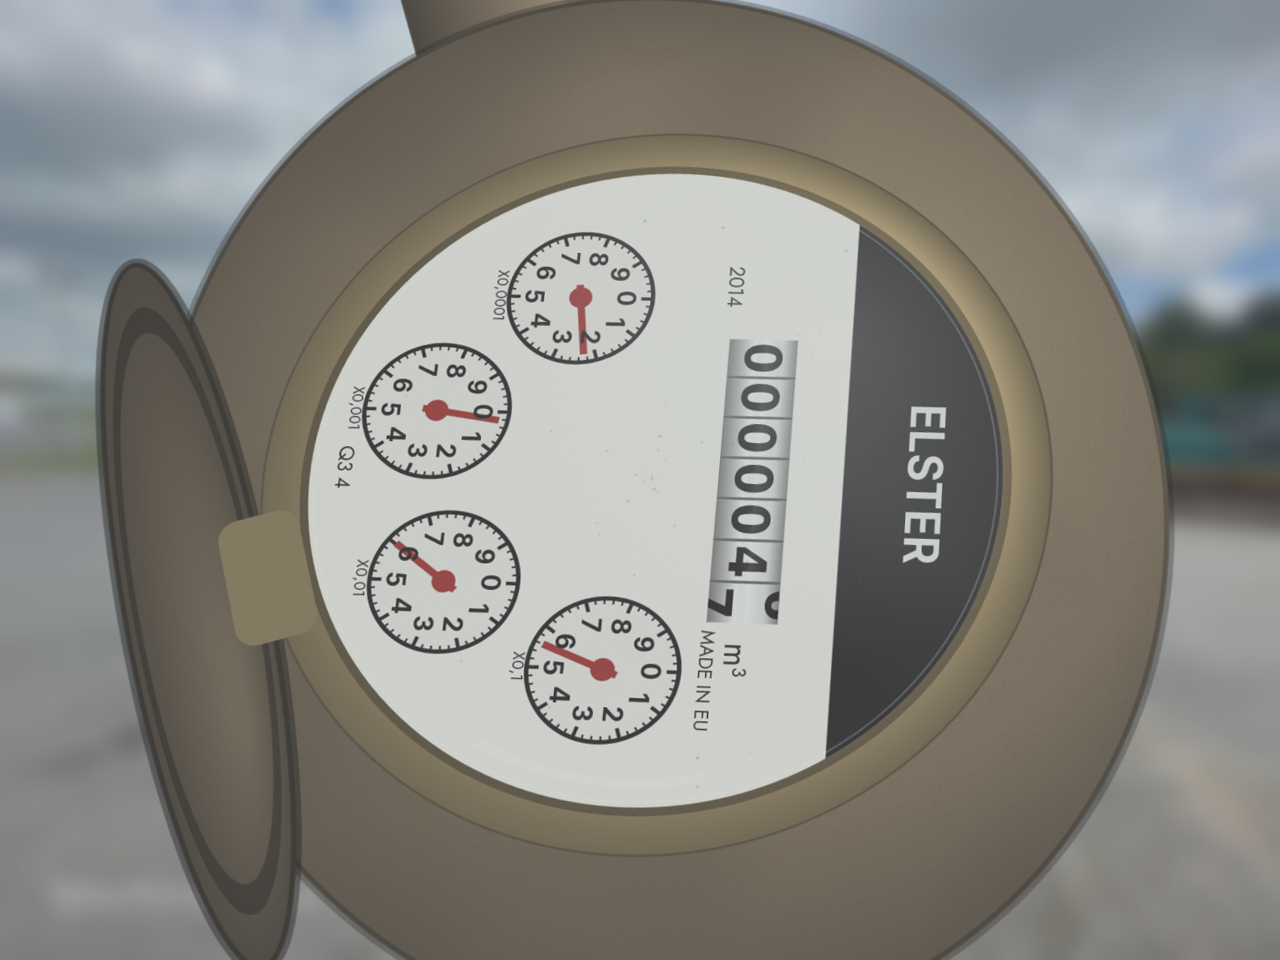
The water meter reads 46.5602 m³
